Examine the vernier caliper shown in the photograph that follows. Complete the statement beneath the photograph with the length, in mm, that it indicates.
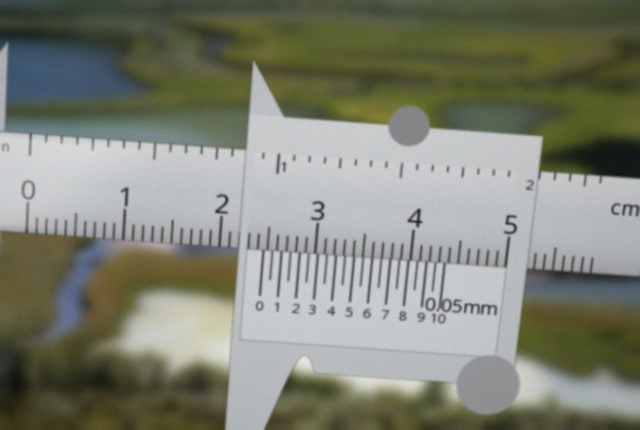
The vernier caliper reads 24.6 mm
